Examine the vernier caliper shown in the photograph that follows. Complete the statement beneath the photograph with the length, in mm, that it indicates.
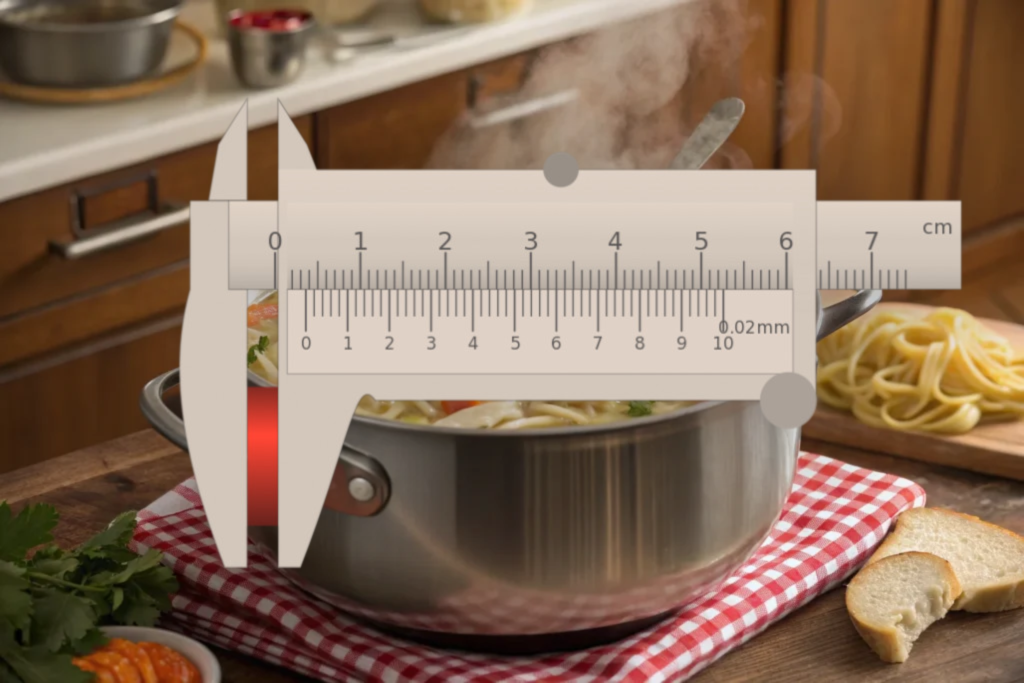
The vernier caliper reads 3.6 mm
